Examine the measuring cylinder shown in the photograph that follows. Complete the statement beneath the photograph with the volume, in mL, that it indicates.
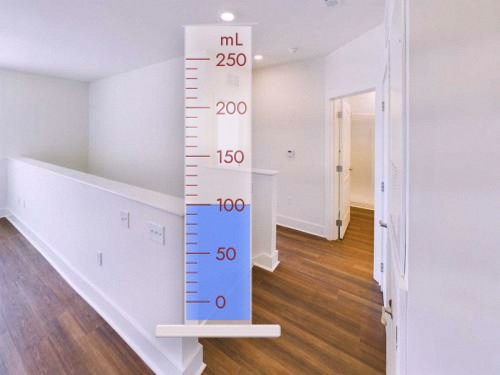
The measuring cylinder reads 100 mL
